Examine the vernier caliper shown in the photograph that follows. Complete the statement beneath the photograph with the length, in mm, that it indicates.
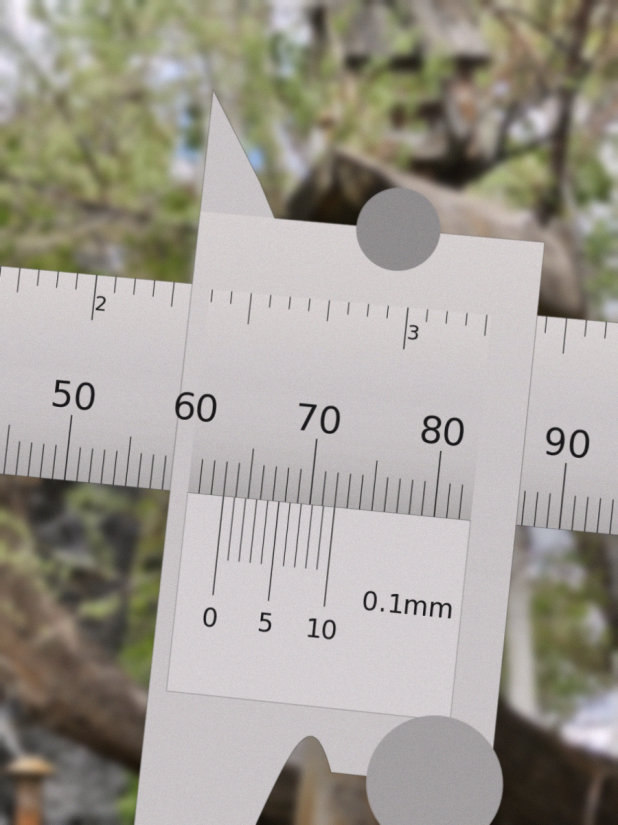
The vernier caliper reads 63.0 mm
